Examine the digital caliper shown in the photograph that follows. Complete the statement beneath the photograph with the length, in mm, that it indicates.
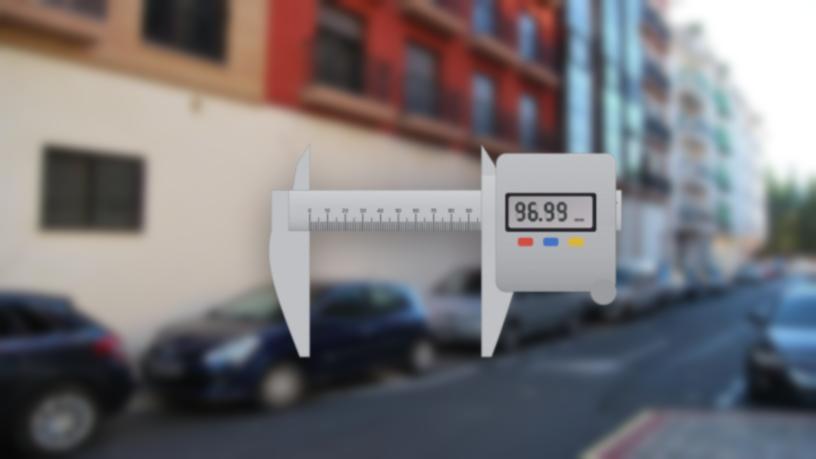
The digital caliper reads 96.99 mm
